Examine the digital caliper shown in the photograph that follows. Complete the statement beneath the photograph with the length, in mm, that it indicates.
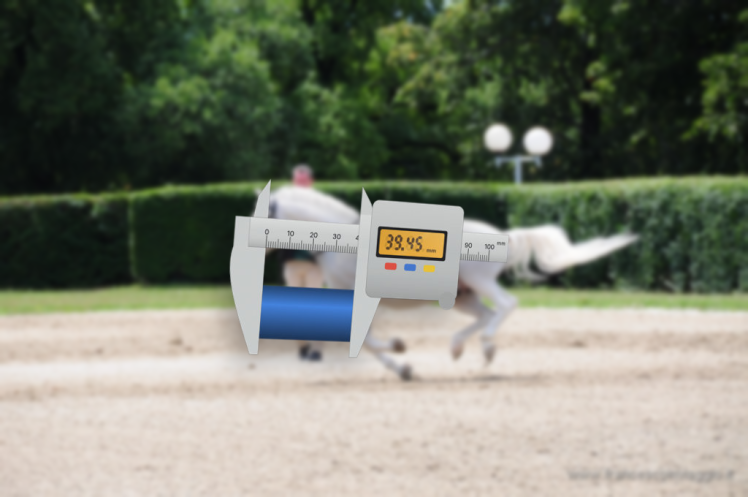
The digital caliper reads 39.45 mm
